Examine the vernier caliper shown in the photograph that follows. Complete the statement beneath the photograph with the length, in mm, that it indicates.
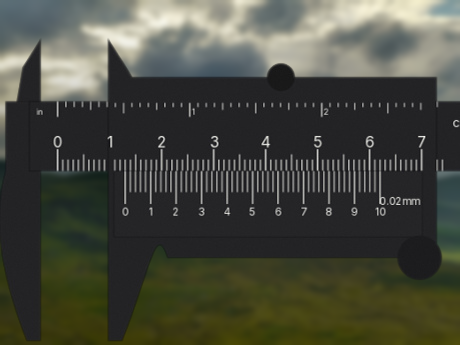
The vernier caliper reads 13.0 mm
